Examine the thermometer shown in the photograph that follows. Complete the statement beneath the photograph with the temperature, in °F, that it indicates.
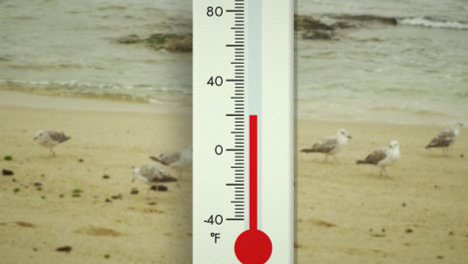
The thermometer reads 20 °F
